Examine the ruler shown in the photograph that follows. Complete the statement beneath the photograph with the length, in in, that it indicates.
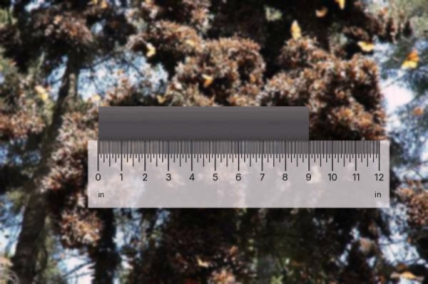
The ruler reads 9 in
